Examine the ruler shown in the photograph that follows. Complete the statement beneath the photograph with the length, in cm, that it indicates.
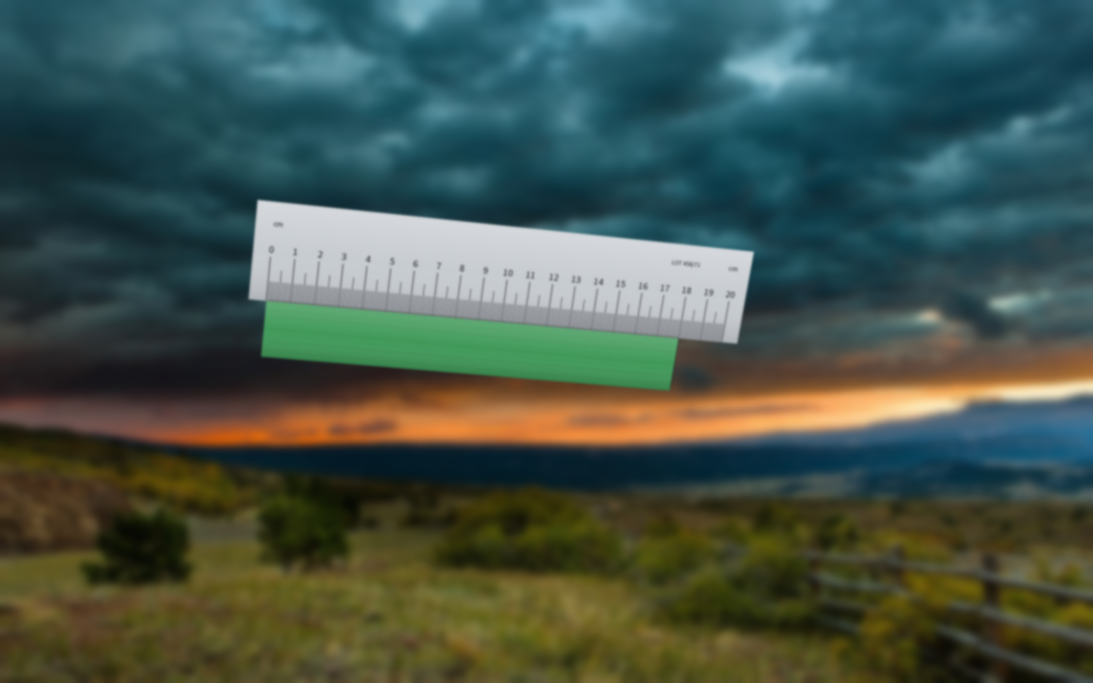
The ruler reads 18 cm
